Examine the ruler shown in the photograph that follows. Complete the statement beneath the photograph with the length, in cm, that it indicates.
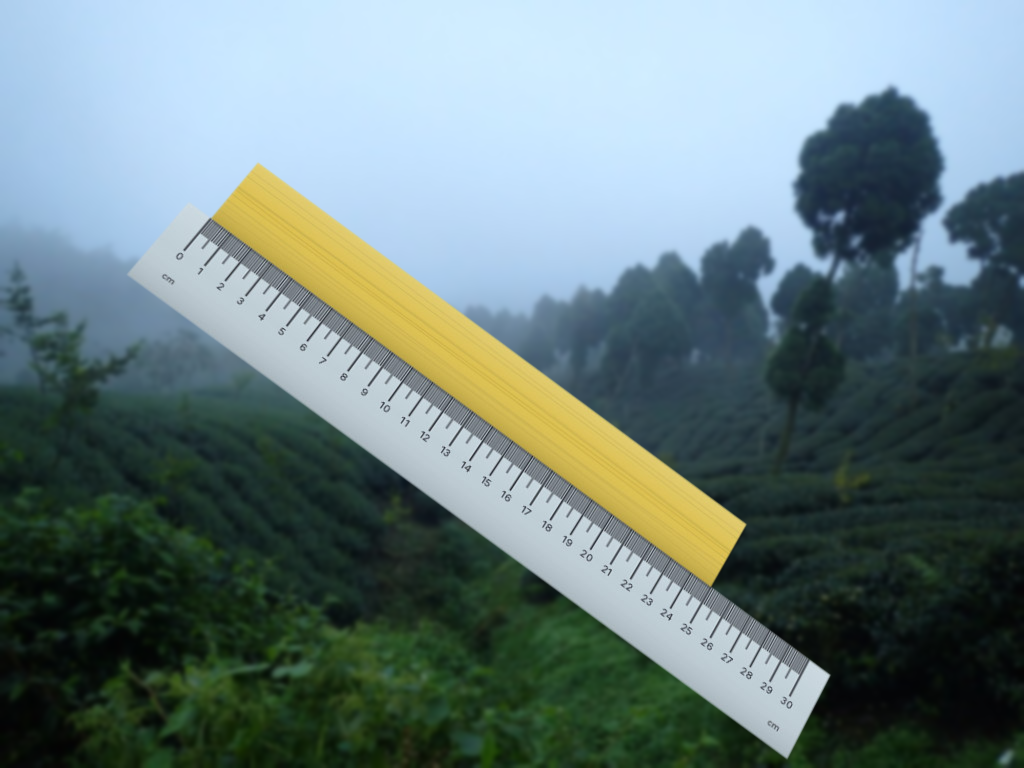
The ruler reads 25 cm
